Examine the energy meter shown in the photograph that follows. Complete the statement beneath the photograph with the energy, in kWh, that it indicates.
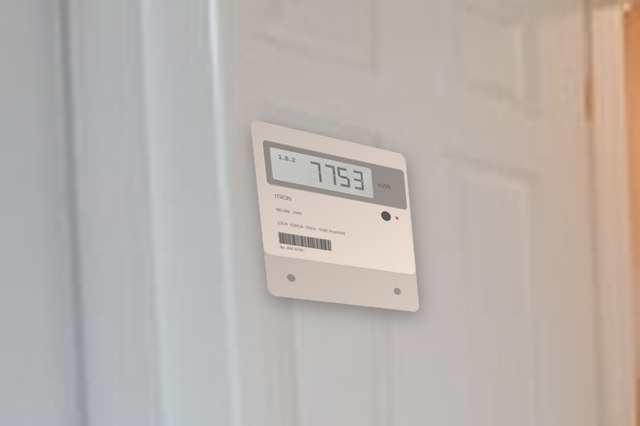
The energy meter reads 7753 kWh
